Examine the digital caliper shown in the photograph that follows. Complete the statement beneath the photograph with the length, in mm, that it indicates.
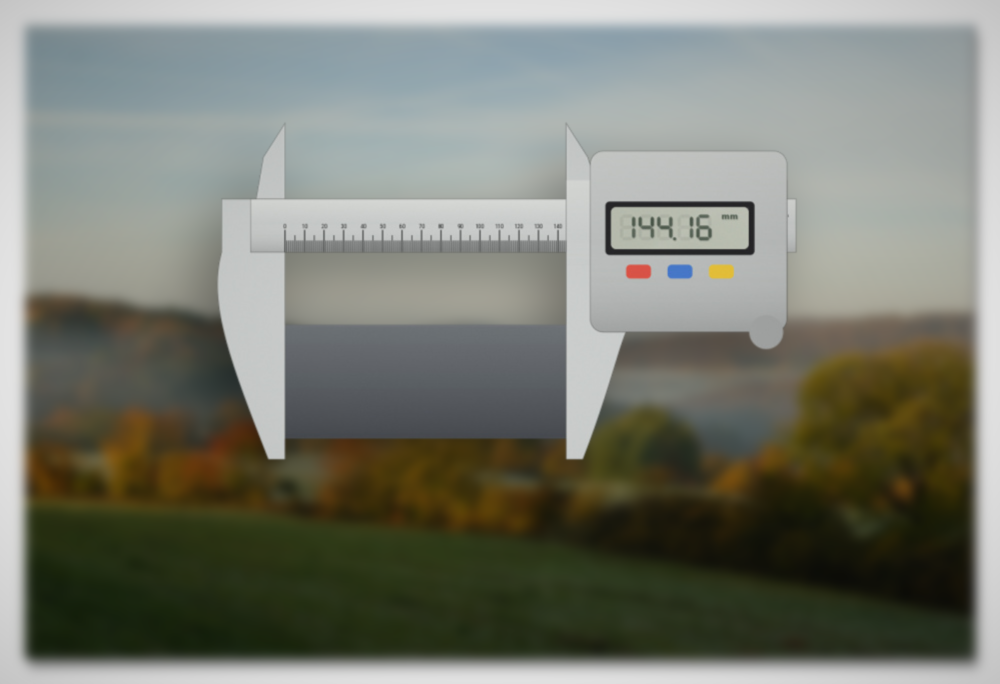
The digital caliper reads 144.16 mm
